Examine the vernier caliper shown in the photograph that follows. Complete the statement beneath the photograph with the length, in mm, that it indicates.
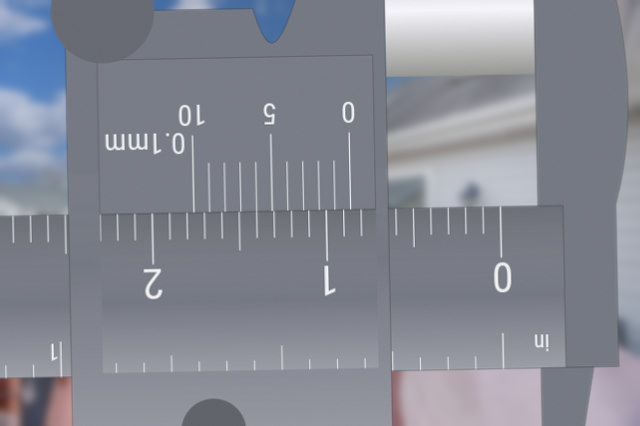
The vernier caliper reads 8.6 mm
